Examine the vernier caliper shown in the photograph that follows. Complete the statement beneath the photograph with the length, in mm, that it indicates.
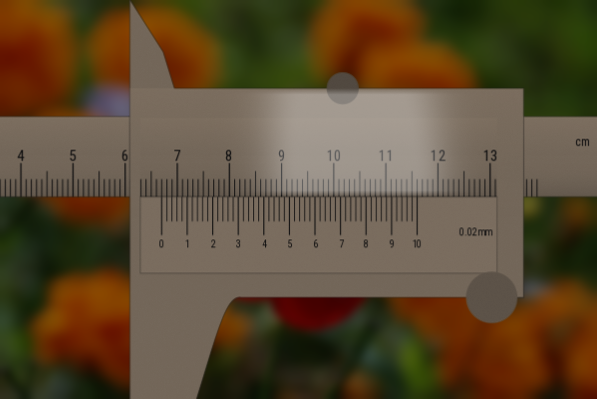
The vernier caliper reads 67.0 mm
